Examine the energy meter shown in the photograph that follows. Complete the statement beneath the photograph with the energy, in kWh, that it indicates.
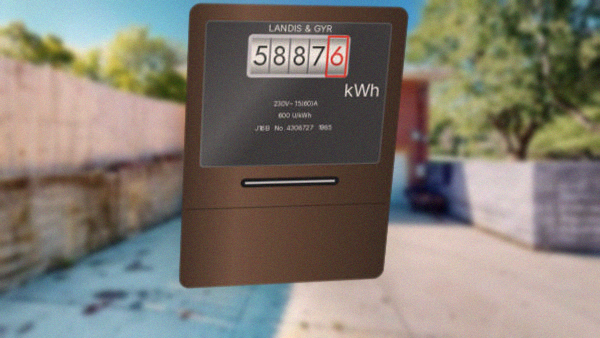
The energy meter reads 5887.6 kWh
